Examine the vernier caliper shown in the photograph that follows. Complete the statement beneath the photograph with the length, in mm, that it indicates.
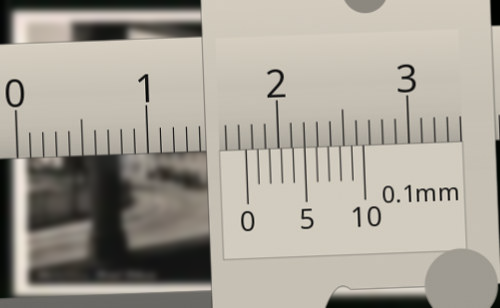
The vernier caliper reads 17.5 mm
